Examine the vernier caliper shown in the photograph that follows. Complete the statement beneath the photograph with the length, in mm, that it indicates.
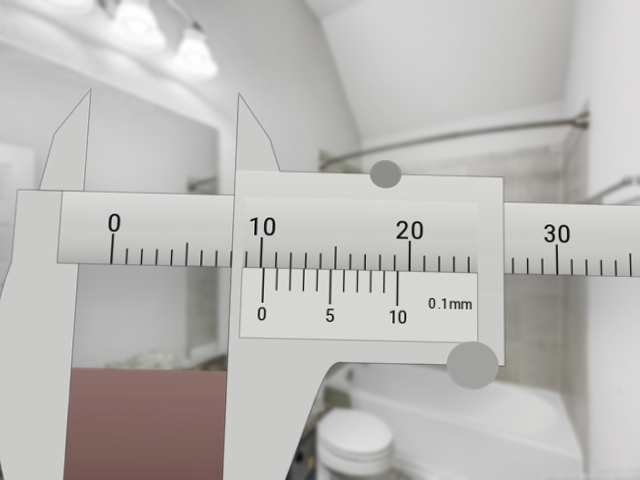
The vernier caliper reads 10.2 mm
